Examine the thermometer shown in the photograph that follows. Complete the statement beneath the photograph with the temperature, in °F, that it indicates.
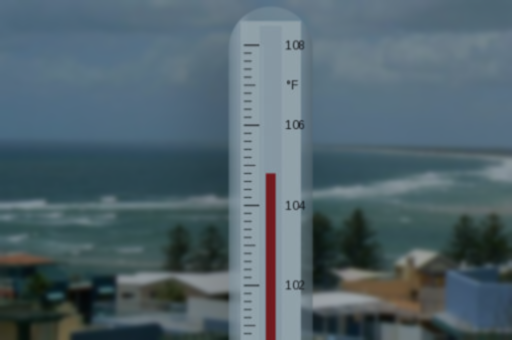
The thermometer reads 104.8 °F
